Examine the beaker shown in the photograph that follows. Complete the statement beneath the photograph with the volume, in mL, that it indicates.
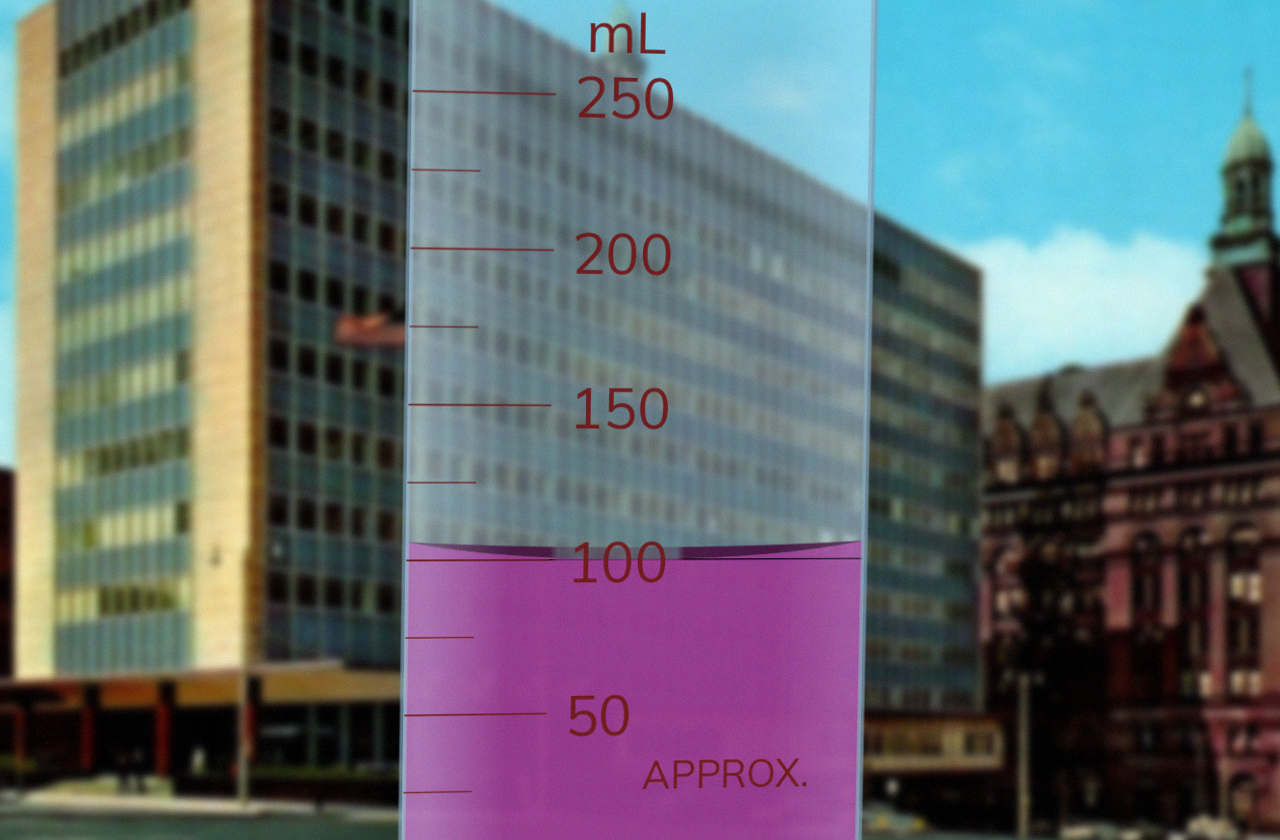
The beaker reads 100 mL
